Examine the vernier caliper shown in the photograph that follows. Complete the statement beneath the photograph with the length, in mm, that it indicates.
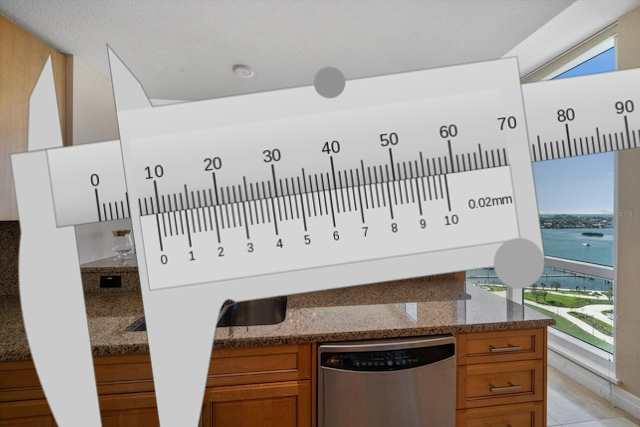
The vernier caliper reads 9.6 mm
